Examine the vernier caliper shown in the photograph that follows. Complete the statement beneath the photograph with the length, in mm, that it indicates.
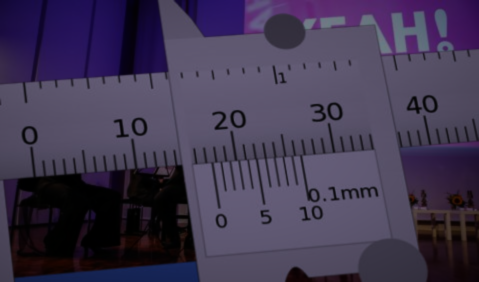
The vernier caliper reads 17.6 mm
